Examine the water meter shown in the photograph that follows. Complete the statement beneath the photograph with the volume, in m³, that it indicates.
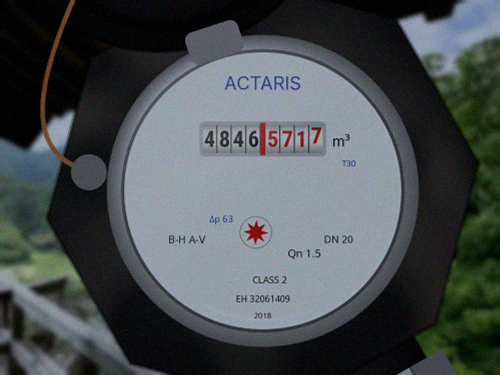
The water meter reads 4846.5717 m³
